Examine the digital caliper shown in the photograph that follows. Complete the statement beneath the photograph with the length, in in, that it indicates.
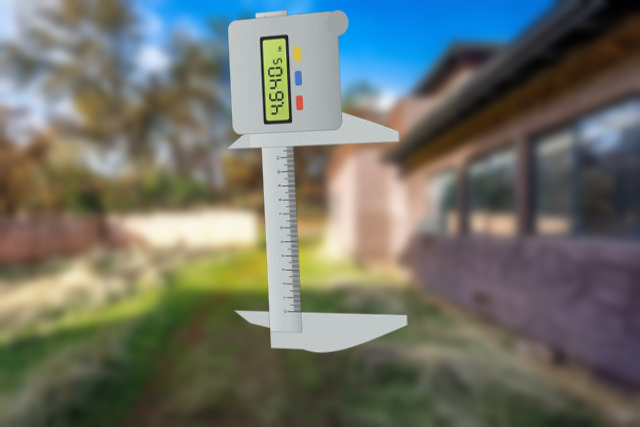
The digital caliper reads 4.6405 in
